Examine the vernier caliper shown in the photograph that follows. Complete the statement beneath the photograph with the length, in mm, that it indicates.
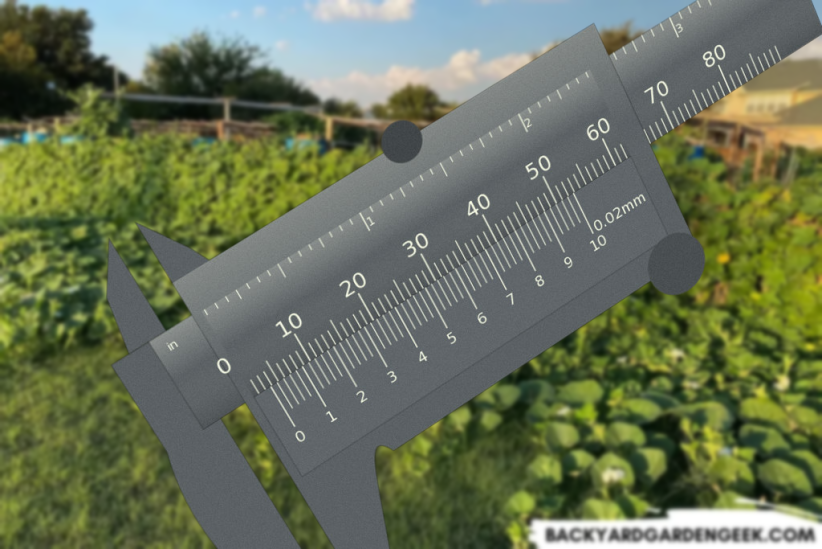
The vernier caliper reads 3.8 mm
